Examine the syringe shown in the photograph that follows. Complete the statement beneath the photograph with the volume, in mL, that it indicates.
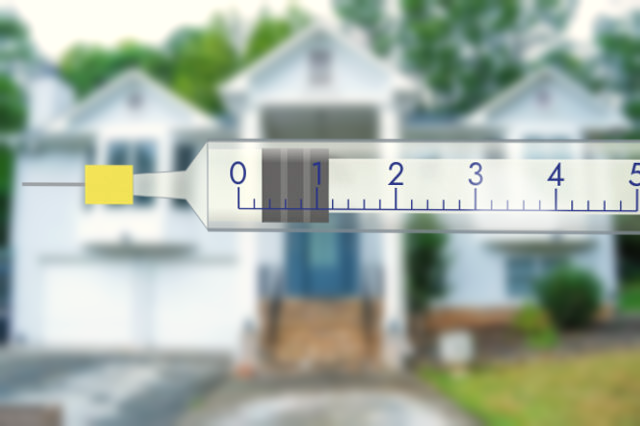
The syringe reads 0.3 mL
